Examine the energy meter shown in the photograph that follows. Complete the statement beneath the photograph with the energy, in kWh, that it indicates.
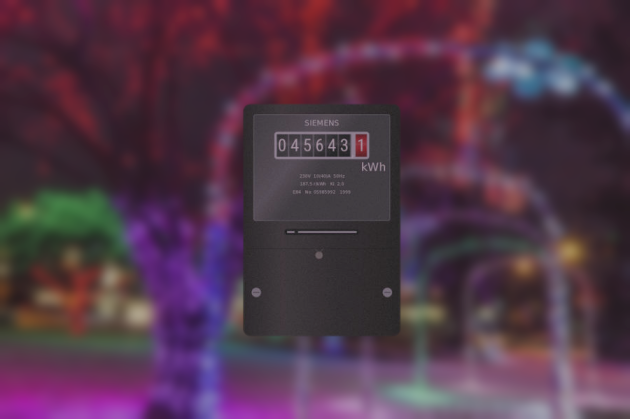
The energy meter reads 45643.1 kWh
